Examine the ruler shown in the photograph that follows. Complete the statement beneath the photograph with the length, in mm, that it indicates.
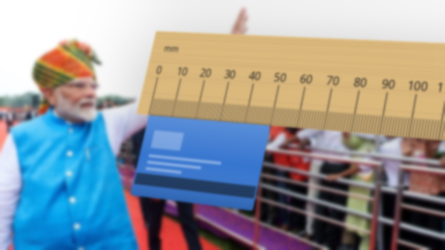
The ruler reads 50 mm
